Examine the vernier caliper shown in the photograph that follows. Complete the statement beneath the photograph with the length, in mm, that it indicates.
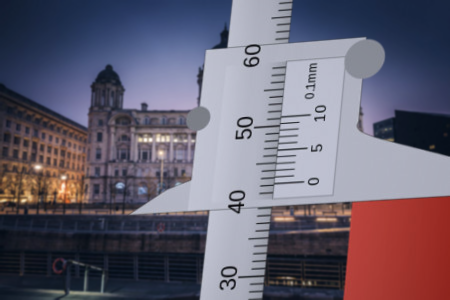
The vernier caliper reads 42.2 mm
